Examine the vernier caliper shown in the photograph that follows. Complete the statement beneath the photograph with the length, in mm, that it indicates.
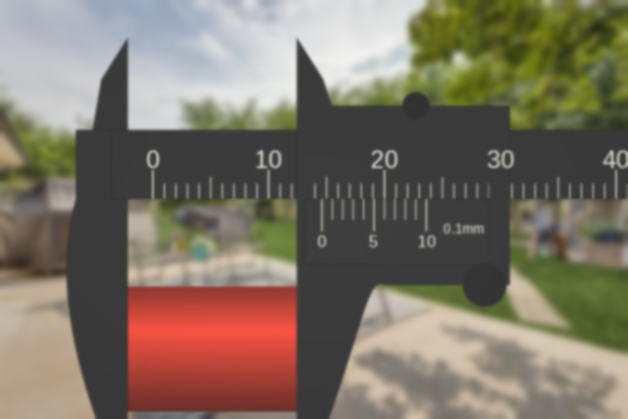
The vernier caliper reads 14.6 mm
